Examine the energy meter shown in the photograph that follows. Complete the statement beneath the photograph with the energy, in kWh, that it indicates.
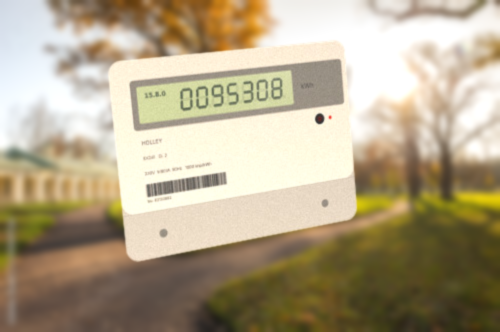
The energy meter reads 95308 kWh
